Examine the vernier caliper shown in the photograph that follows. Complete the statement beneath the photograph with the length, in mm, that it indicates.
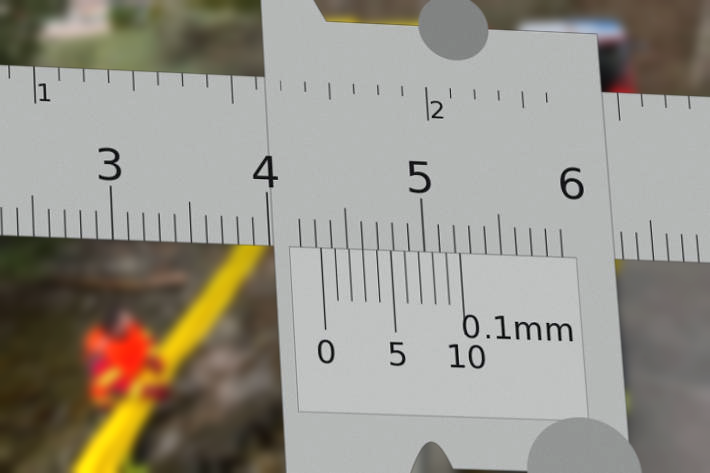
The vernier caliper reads 43.3 mm
